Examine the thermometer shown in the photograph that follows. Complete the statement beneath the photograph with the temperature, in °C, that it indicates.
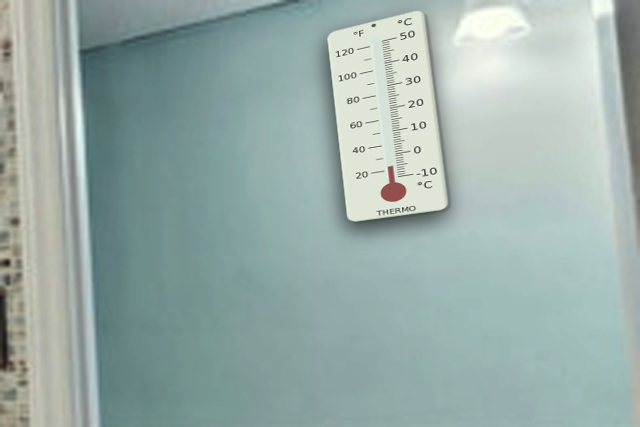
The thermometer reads -5 °C
